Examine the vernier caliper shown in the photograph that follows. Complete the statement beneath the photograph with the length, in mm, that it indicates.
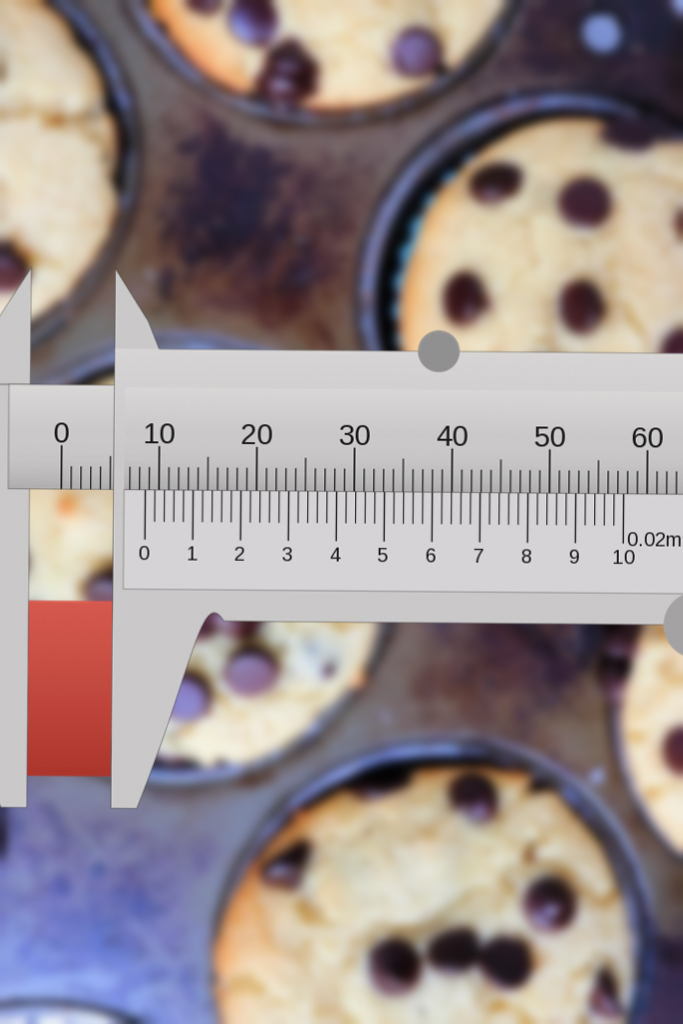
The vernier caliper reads 8.6 mm
